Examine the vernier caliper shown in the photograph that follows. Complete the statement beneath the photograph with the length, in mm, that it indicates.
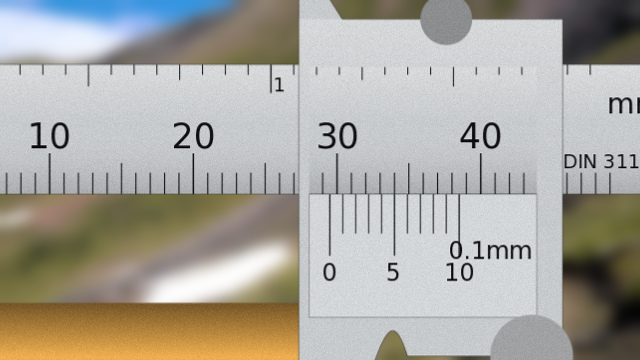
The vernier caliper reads 29.5 mm
